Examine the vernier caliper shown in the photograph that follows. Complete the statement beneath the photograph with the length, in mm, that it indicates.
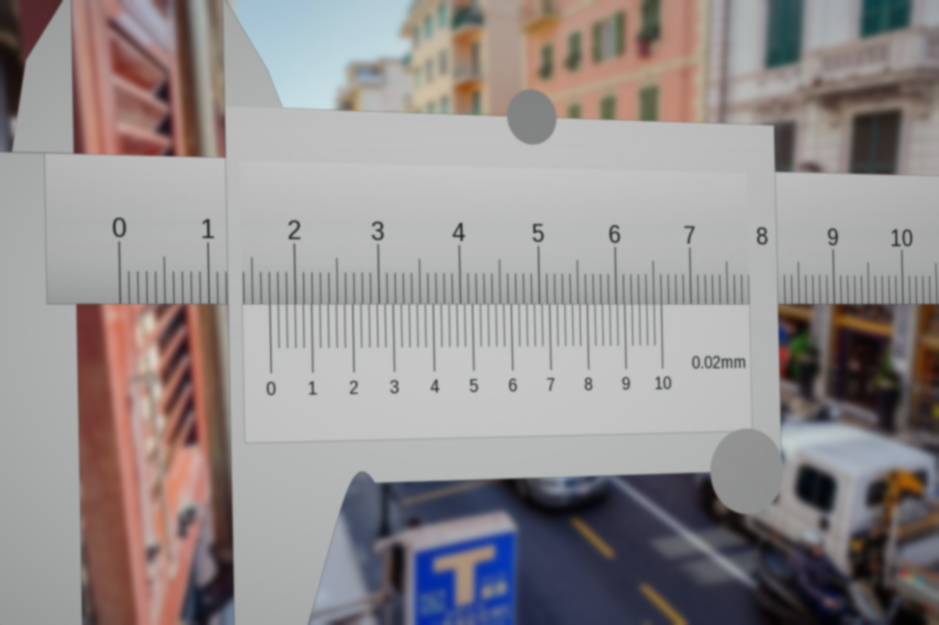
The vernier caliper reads 17.0 mm
